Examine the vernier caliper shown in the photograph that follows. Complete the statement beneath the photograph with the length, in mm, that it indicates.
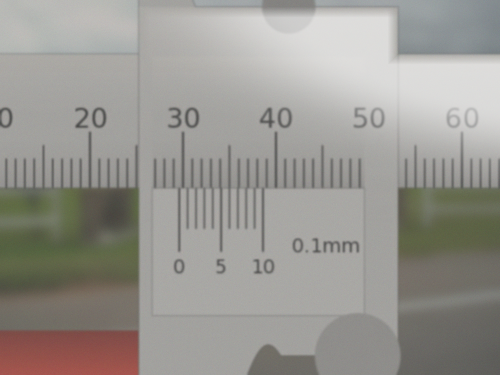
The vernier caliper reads 29.6 mm
